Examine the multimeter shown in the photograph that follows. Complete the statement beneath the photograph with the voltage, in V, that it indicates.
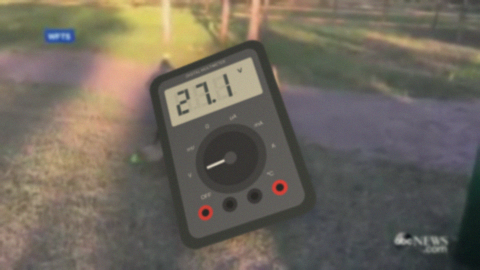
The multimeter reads 27.1 V
